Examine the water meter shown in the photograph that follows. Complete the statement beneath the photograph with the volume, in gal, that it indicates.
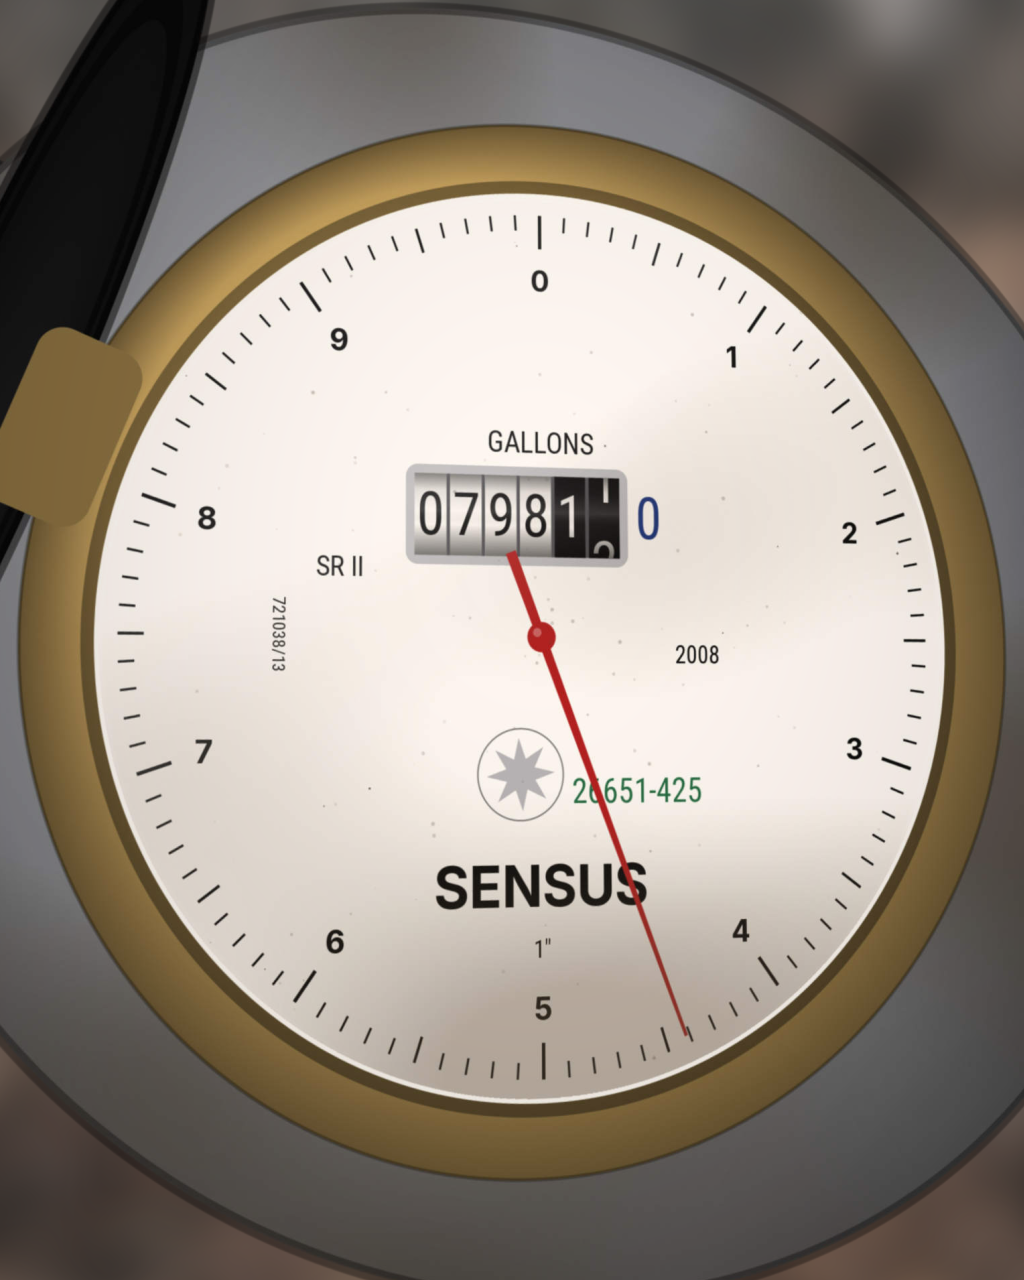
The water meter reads 798114.4 gal
